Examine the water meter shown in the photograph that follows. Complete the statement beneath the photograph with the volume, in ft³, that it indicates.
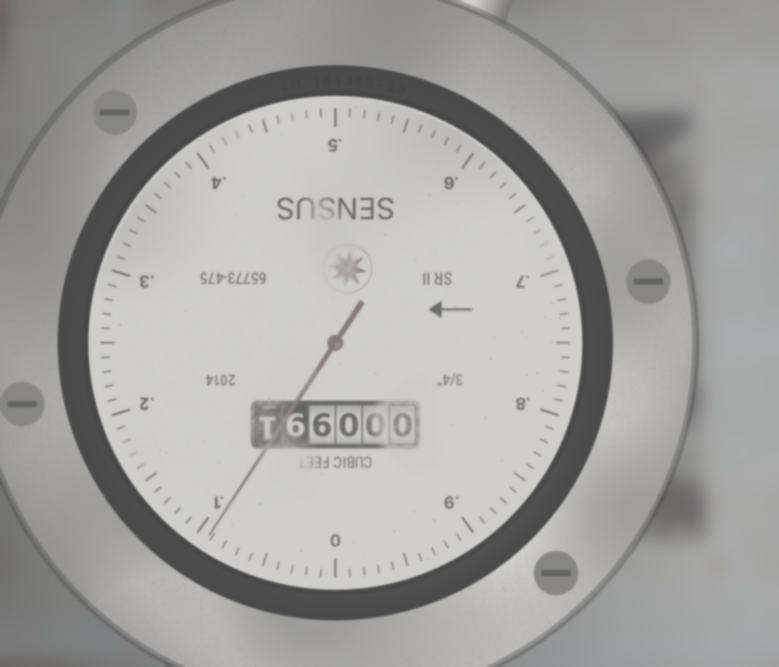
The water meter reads 991.09 ft³
